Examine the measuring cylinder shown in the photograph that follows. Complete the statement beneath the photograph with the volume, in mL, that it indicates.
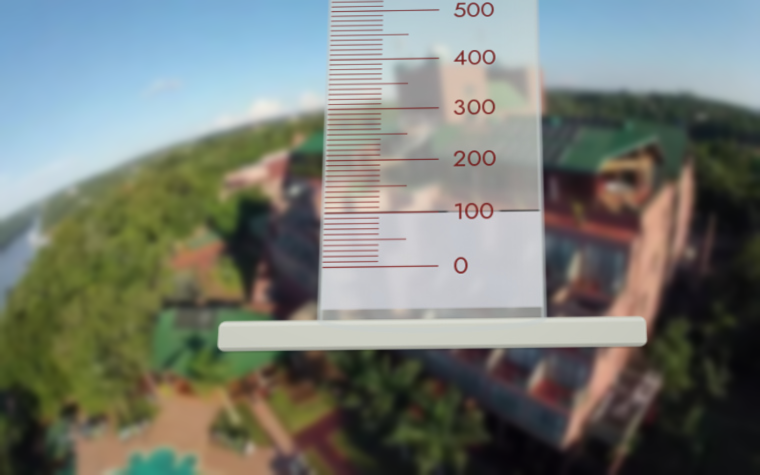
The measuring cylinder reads 100 mL
